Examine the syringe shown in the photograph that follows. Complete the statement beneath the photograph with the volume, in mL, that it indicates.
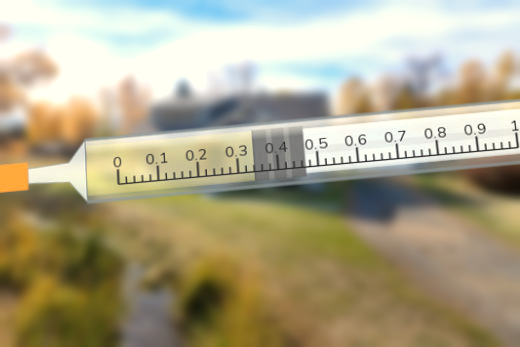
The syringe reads 0.34 mL
